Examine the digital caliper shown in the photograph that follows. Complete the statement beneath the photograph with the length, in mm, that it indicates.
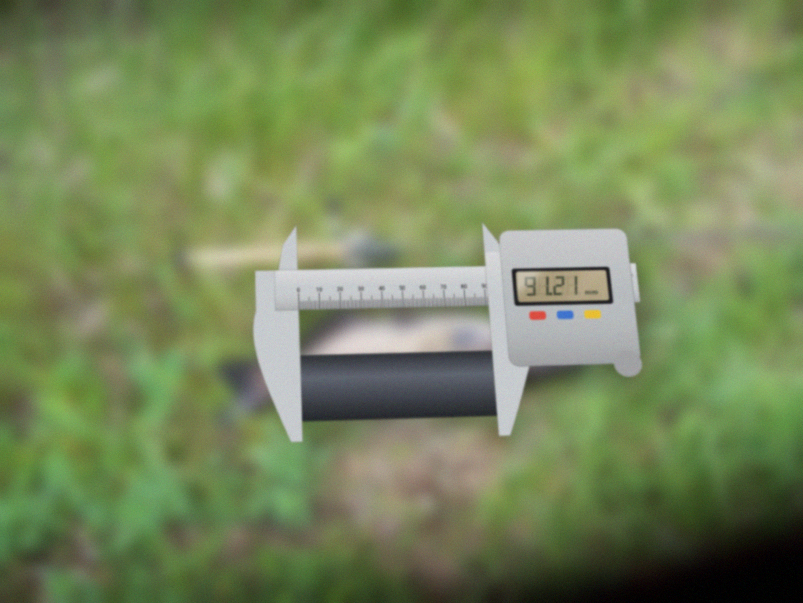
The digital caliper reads 91.21 mm
